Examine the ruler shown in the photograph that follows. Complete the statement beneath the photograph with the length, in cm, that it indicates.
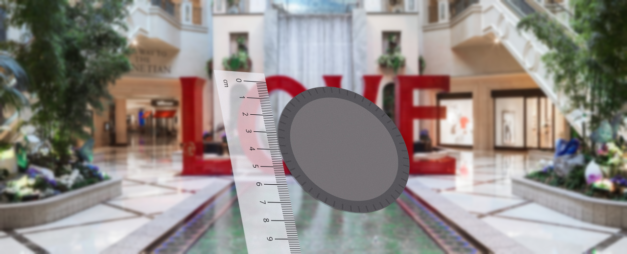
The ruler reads 7.5 cm
